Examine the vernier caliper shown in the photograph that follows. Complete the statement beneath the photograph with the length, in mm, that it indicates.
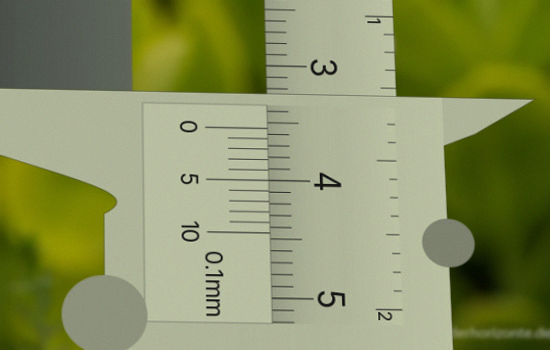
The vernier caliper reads 35.5 mm
